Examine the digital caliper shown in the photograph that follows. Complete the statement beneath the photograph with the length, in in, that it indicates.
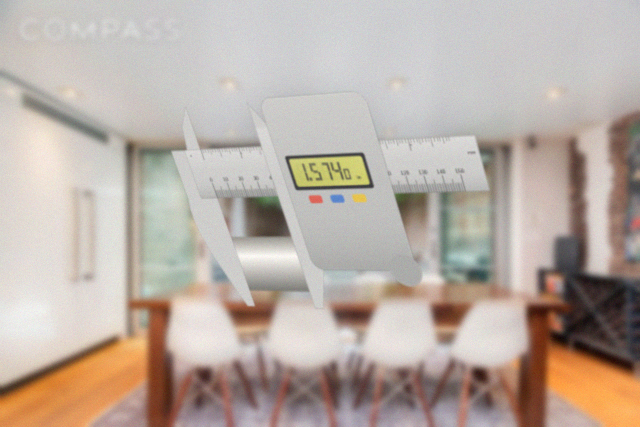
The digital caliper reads 1.5740 in
